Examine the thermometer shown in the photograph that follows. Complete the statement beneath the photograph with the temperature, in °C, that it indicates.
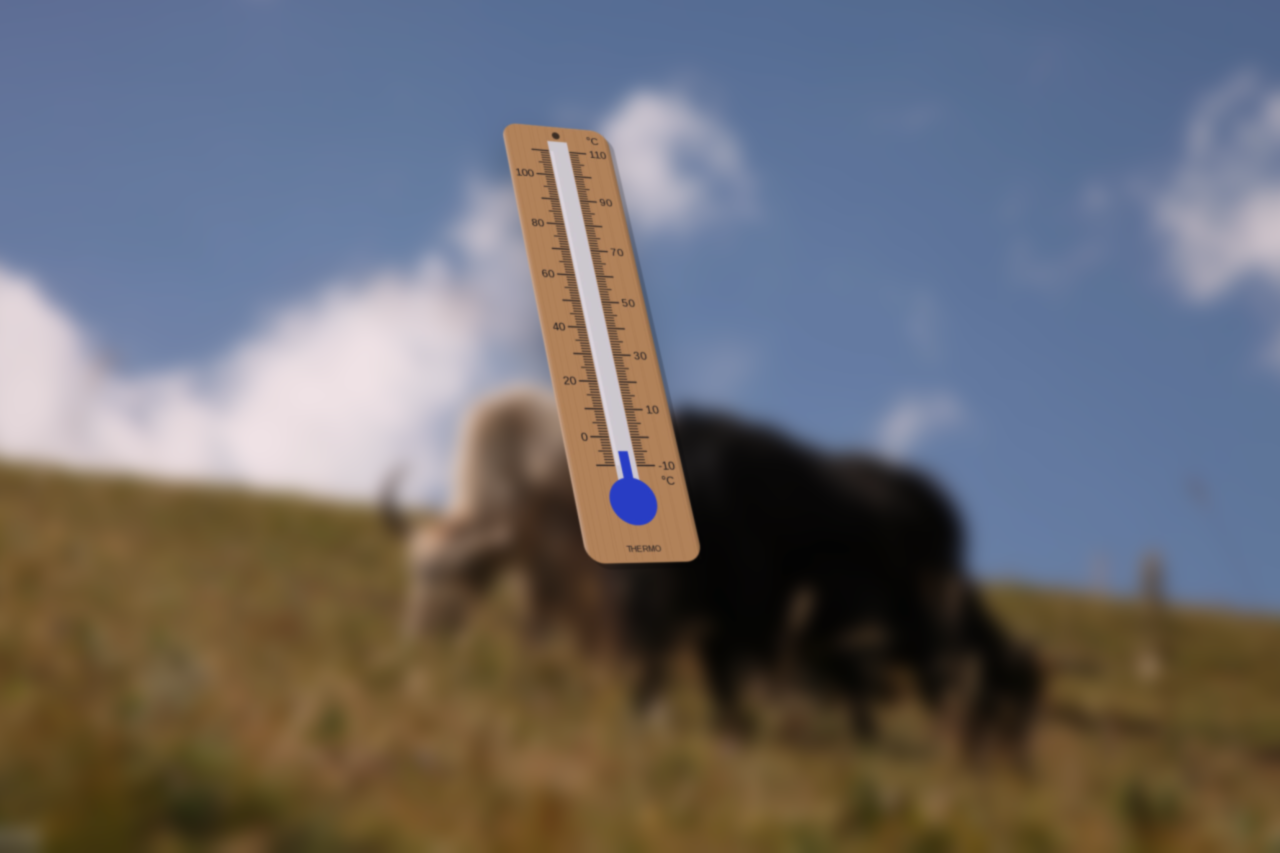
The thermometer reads -5 °C
